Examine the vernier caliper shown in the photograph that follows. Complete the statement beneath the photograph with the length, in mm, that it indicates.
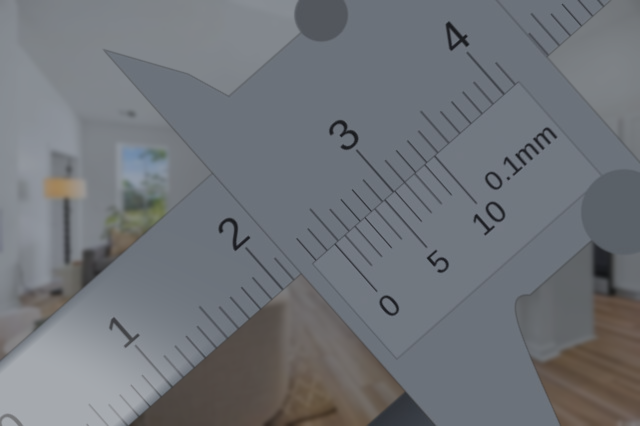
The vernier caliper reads 24.7 mm
